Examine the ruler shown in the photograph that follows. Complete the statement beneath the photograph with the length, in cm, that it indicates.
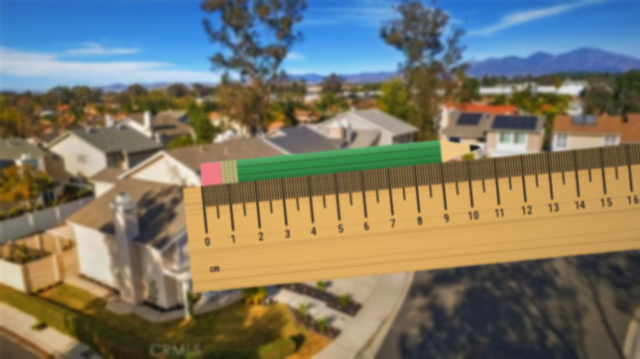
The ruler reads 10.5 cm
